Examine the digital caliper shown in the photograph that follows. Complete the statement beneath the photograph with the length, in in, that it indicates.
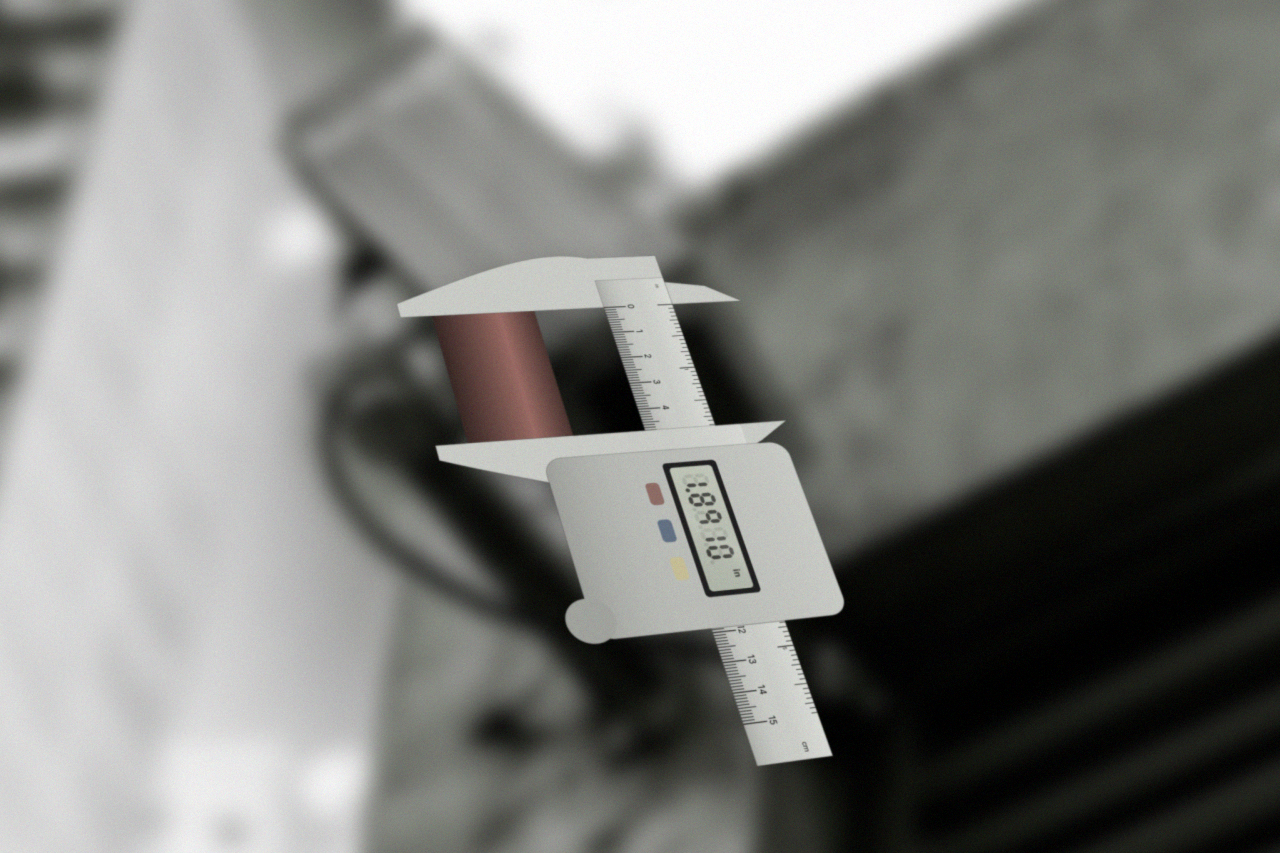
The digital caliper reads 1.8910 in
